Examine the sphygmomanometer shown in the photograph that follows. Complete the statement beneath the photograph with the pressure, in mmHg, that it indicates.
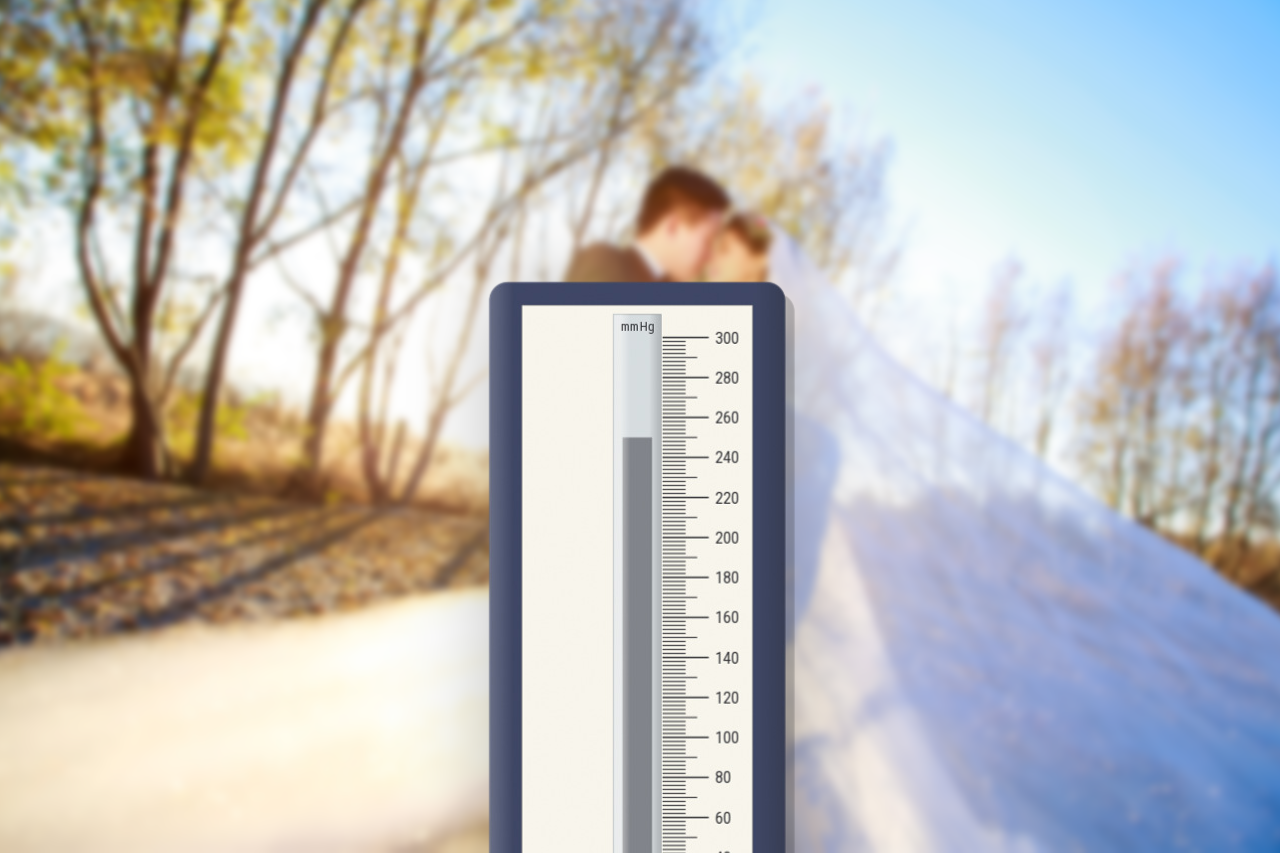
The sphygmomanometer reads 250 mmHg
